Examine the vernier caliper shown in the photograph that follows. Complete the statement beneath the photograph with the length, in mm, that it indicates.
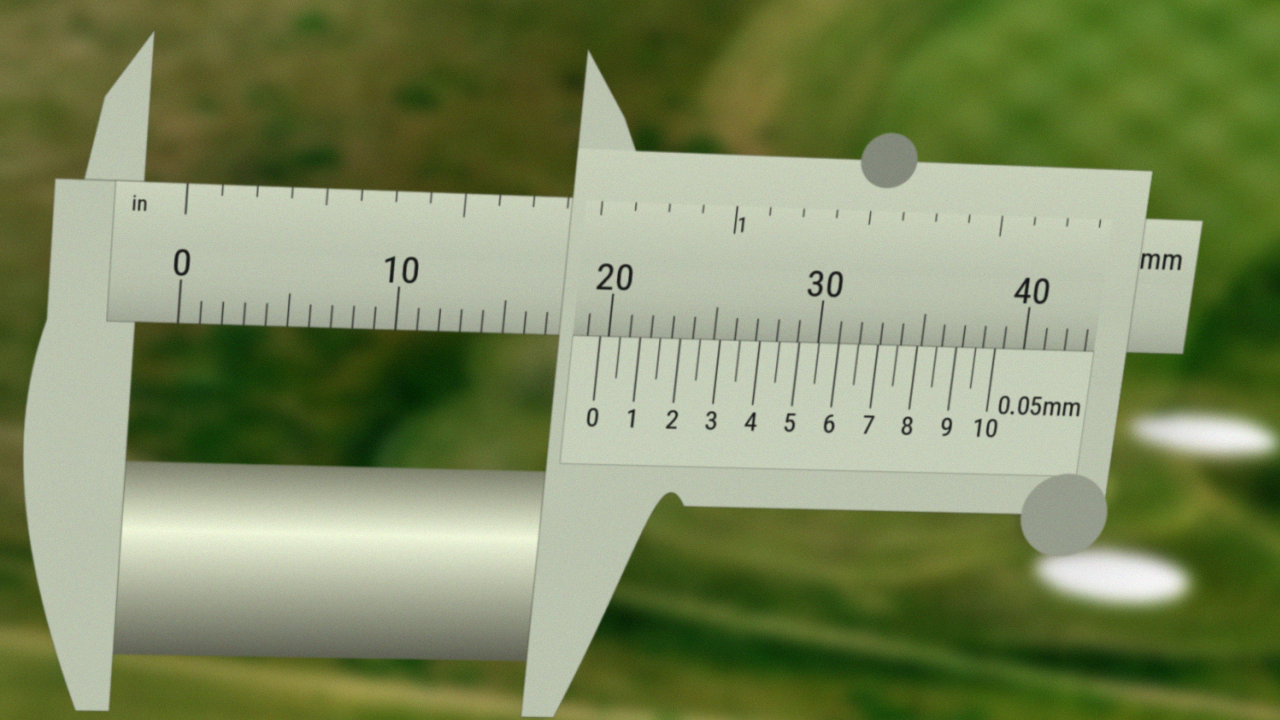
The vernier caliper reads 19.6 mm
